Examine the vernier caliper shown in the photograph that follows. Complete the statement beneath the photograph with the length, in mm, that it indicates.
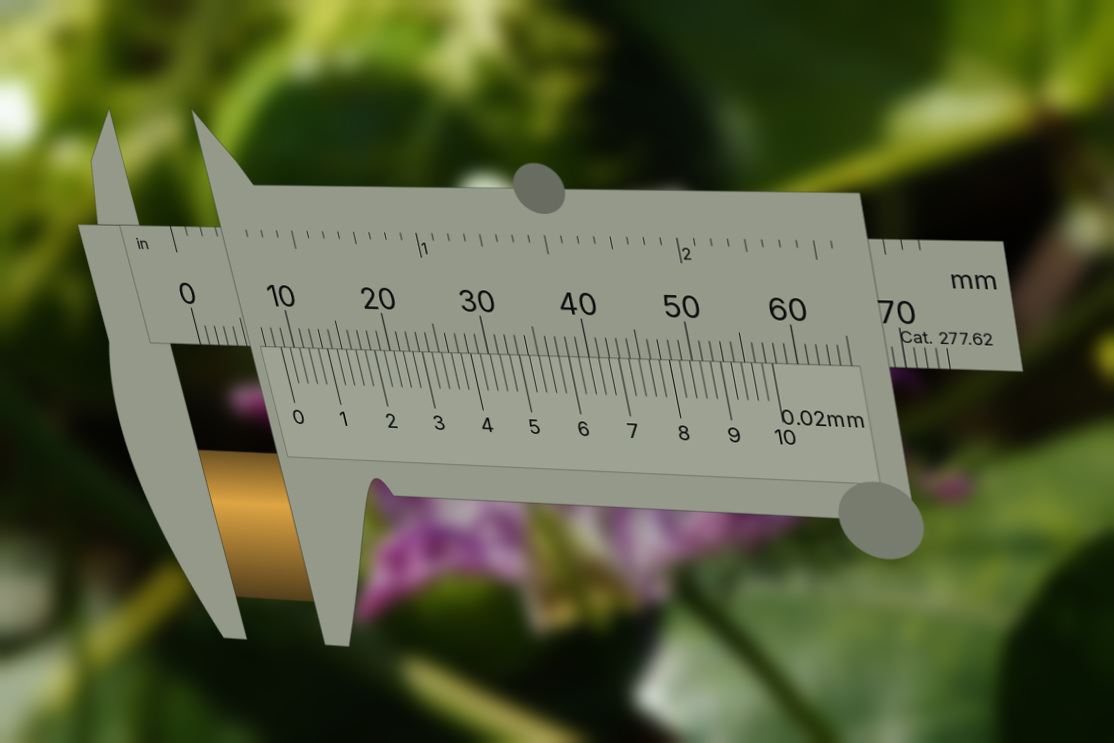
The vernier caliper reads 8.6 mm
